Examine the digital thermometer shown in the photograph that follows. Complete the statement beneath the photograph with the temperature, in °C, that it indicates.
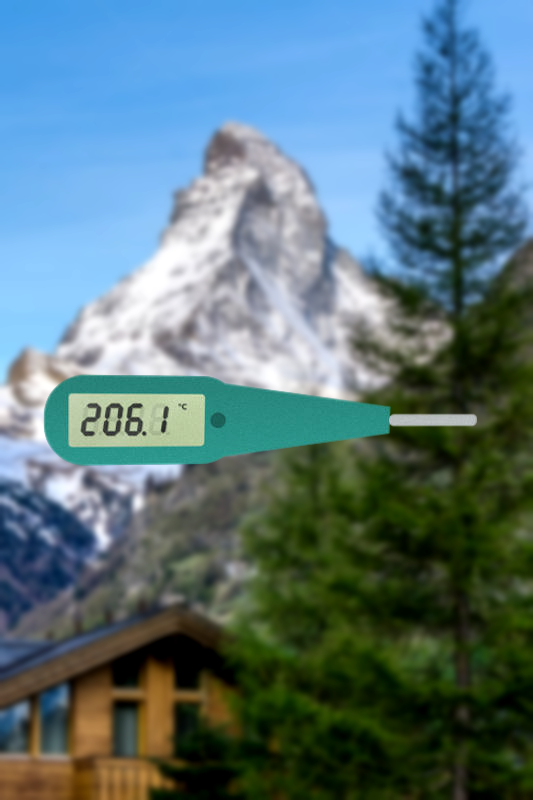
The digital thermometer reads 206.1 °C
